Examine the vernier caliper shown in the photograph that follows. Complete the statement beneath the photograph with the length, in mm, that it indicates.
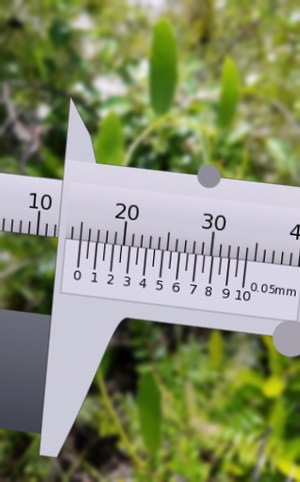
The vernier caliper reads 15.0 mm
